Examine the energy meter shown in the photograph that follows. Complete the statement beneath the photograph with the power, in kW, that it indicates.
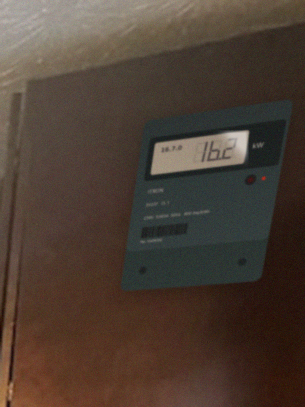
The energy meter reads 16.2 kW
